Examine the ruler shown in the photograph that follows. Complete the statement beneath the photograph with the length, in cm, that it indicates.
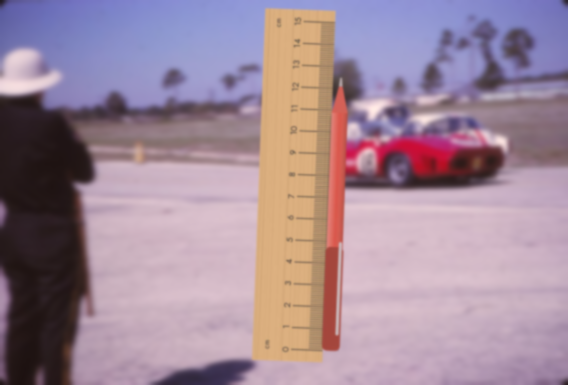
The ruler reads 12.5 cm
